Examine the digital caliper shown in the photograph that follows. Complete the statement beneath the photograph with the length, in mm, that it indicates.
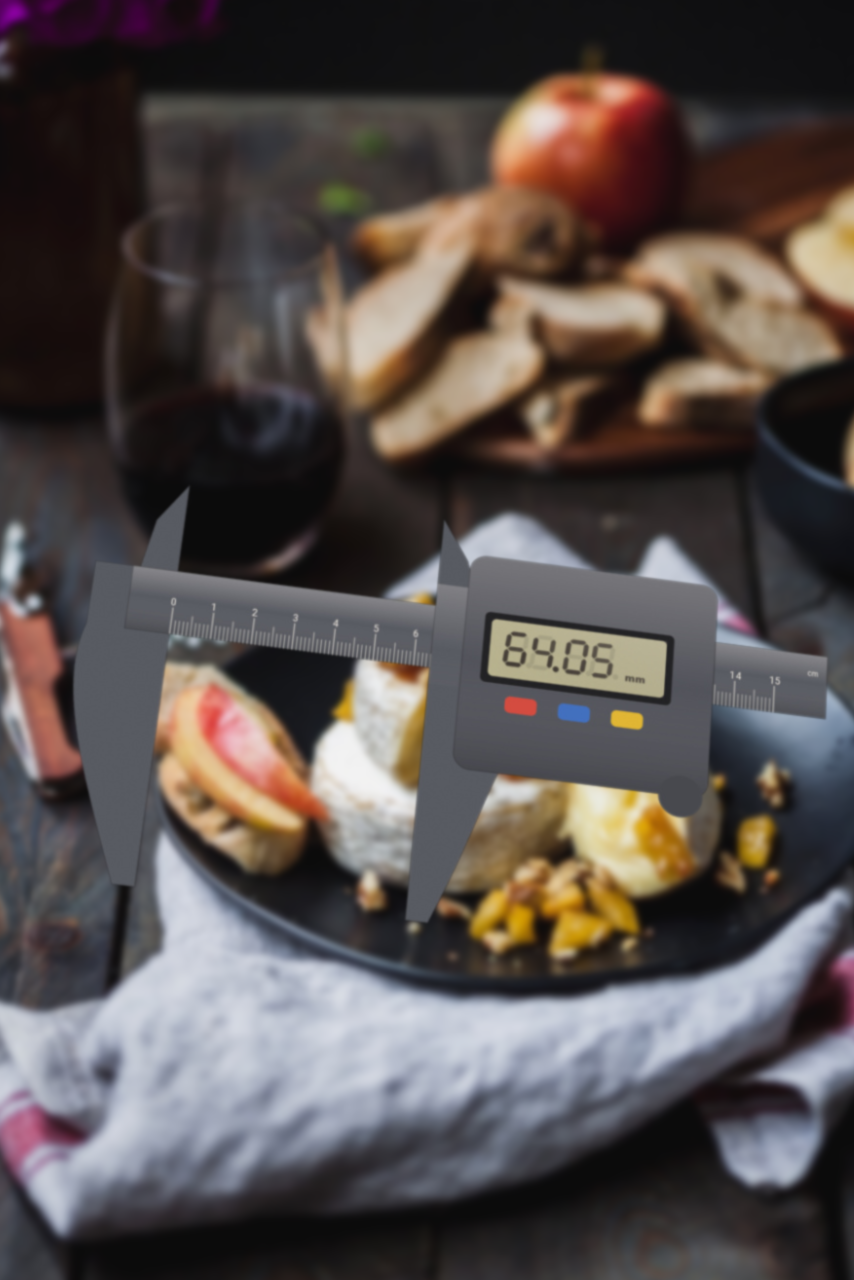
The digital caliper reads 64.05 mm
